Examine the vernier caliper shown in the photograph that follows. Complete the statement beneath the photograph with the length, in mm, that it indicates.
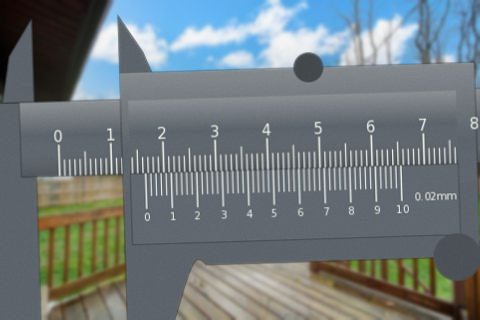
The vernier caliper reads 16.5 mm
